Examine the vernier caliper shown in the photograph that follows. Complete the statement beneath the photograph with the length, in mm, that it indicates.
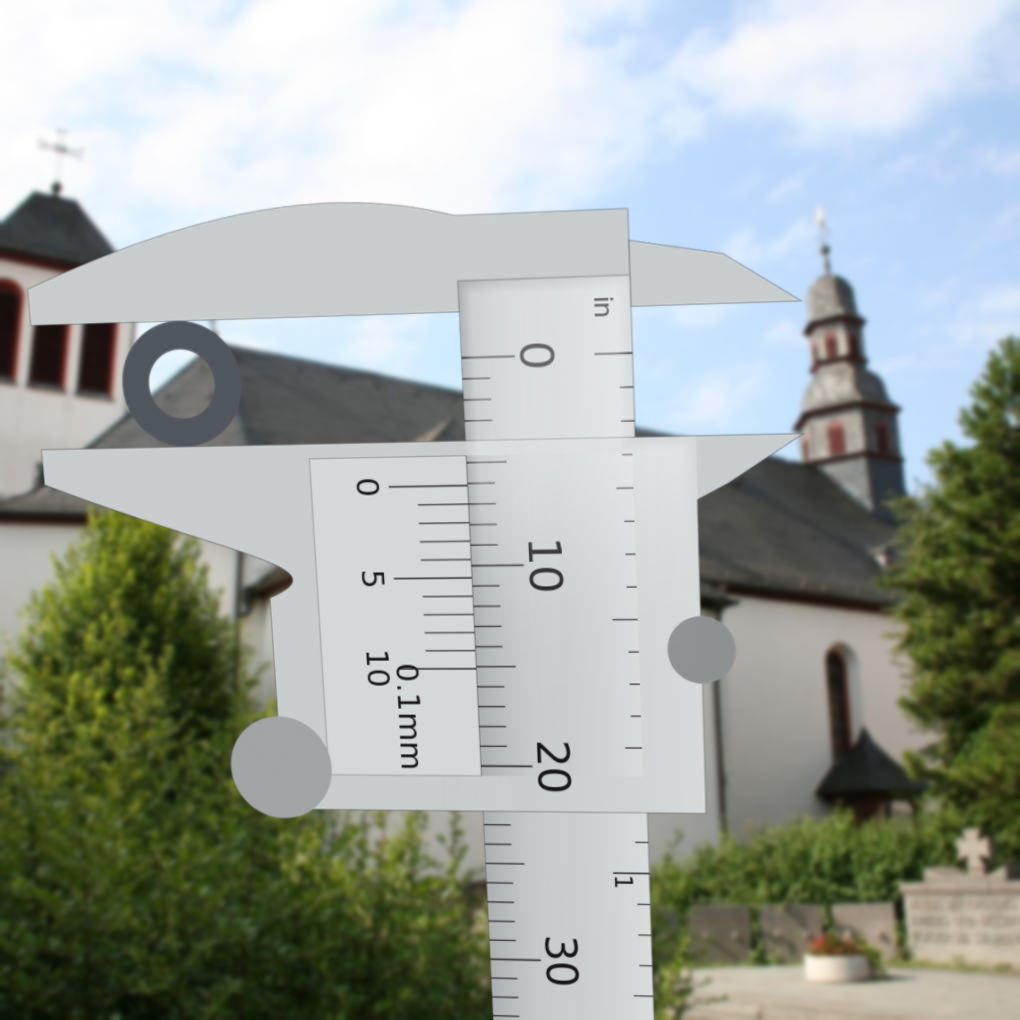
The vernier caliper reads 6.1 mm
